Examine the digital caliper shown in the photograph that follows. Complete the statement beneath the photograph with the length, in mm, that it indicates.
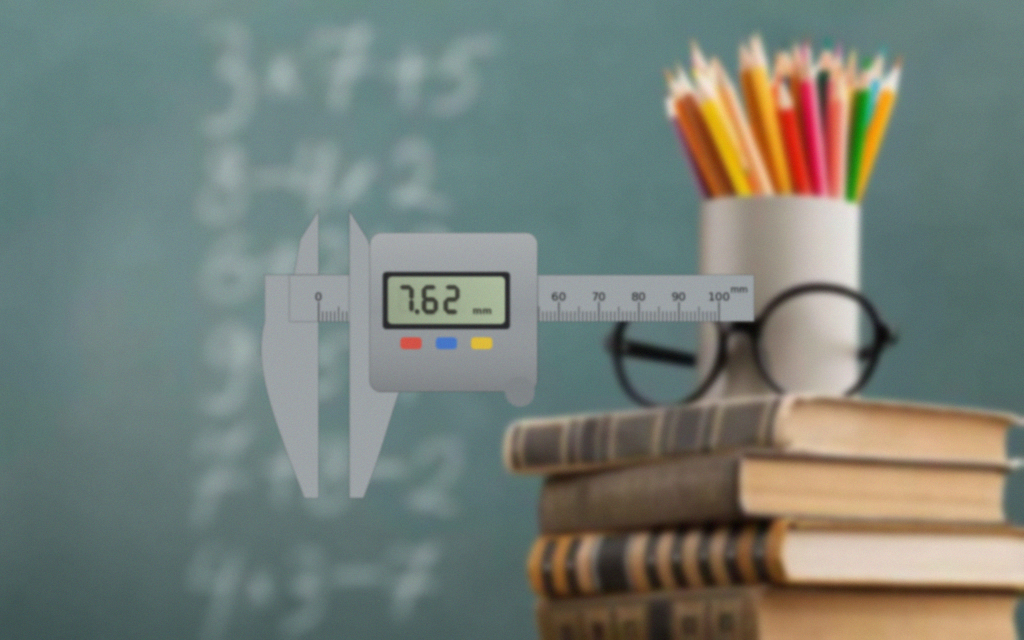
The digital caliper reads 7.62 mm
